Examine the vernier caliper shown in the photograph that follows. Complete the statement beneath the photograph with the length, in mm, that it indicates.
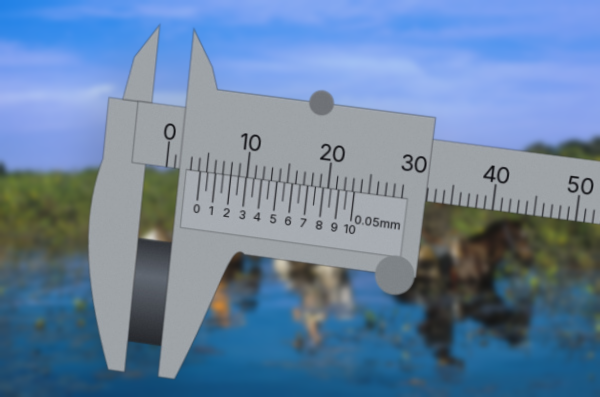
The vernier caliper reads 4.2 mm
